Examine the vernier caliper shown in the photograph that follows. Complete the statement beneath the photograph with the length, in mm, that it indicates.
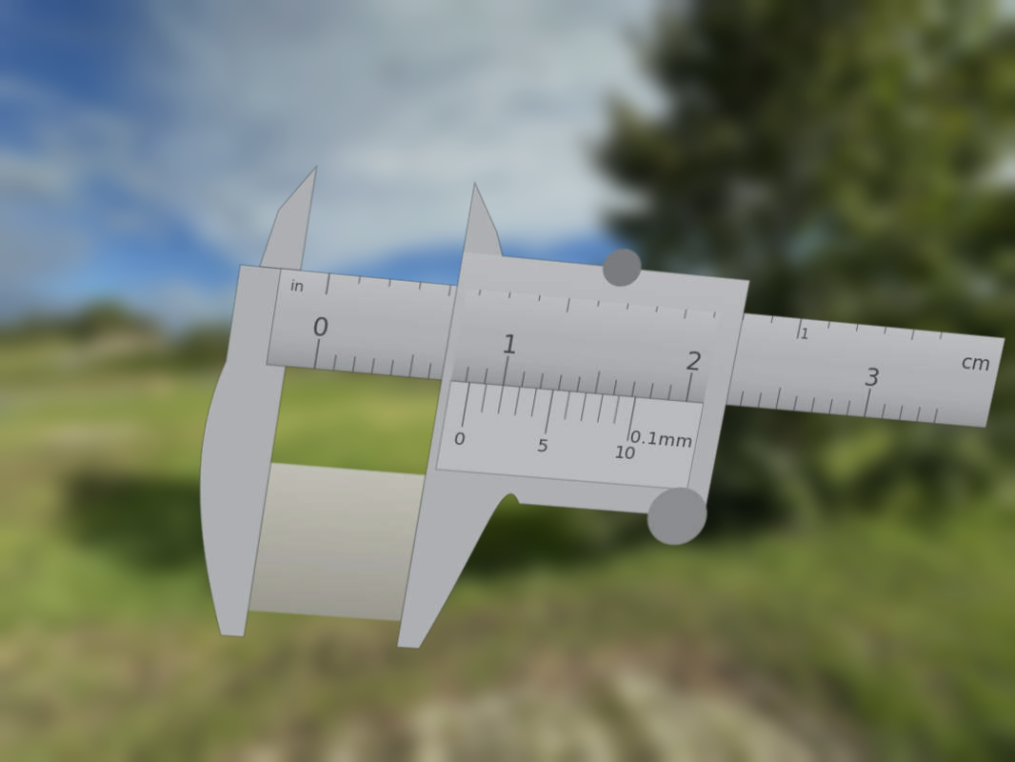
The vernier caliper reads 8.2 mm
